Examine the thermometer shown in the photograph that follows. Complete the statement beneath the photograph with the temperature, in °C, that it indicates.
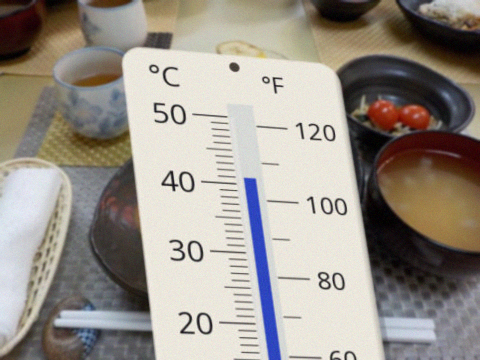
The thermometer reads 41 °C
